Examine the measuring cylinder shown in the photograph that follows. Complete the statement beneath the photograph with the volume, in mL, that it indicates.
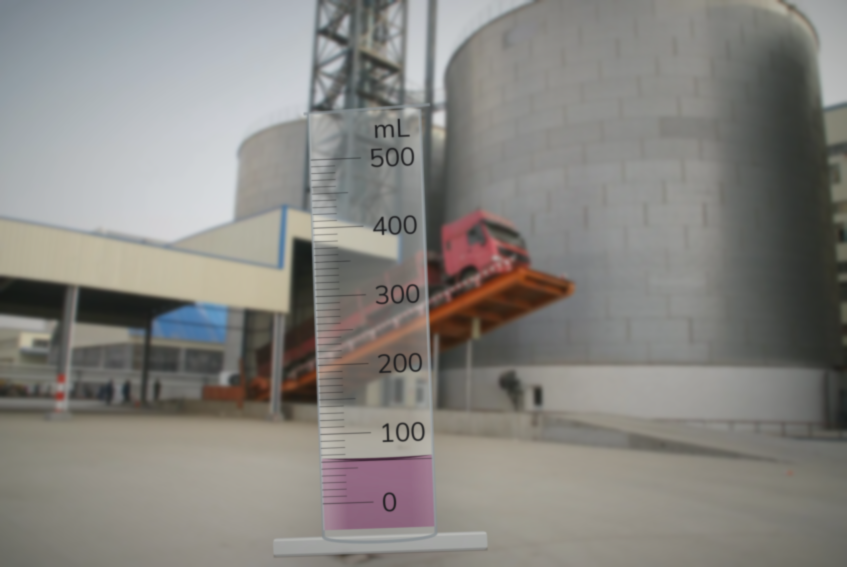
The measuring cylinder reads 60 mL
